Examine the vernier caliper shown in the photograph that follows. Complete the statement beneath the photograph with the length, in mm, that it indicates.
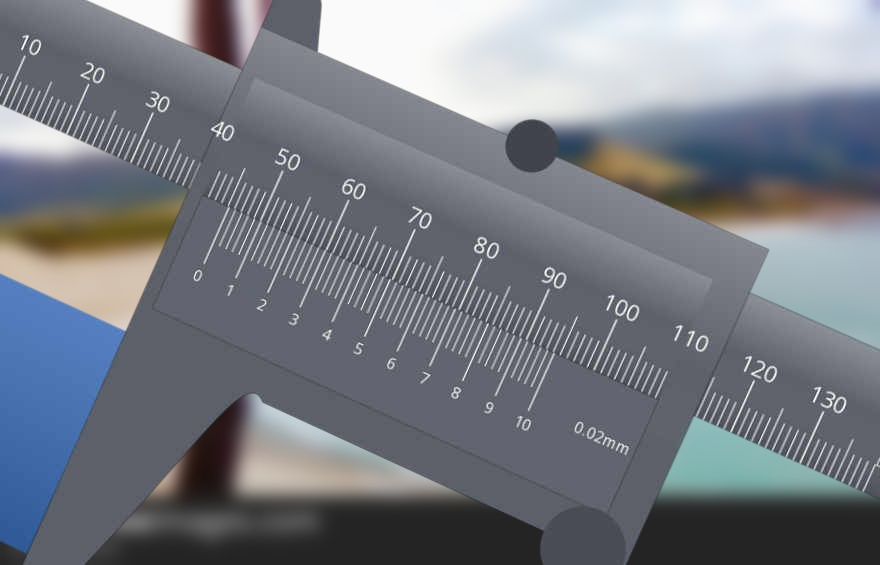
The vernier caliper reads 45.2 mm
